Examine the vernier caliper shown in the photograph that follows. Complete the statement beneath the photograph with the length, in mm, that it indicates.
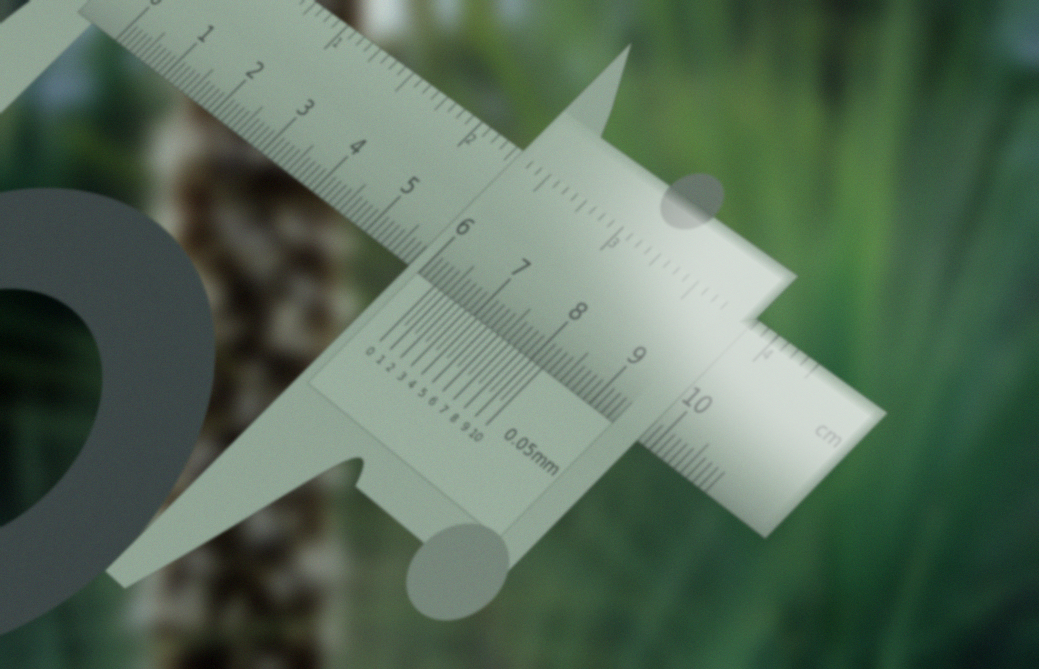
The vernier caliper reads 63.0 mm
